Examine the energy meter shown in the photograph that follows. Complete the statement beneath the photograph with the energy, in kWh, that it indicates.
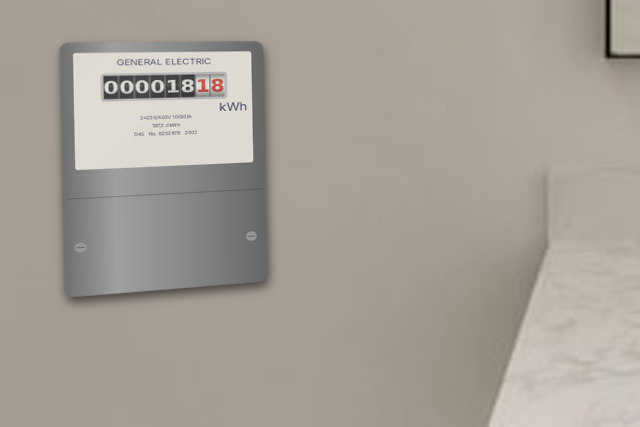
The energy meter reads 18.18 kWh
